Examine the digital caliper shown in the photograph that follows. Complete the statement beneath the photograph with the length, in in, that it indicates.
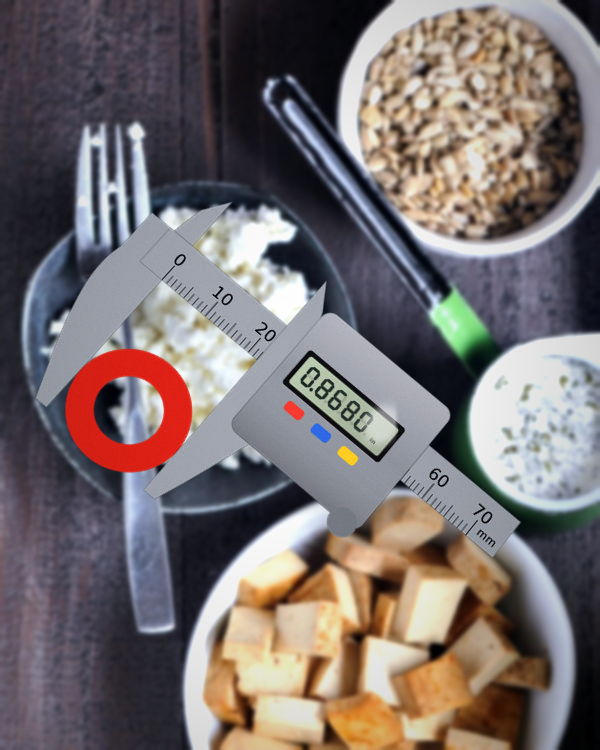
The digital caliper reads 0.8680 in
